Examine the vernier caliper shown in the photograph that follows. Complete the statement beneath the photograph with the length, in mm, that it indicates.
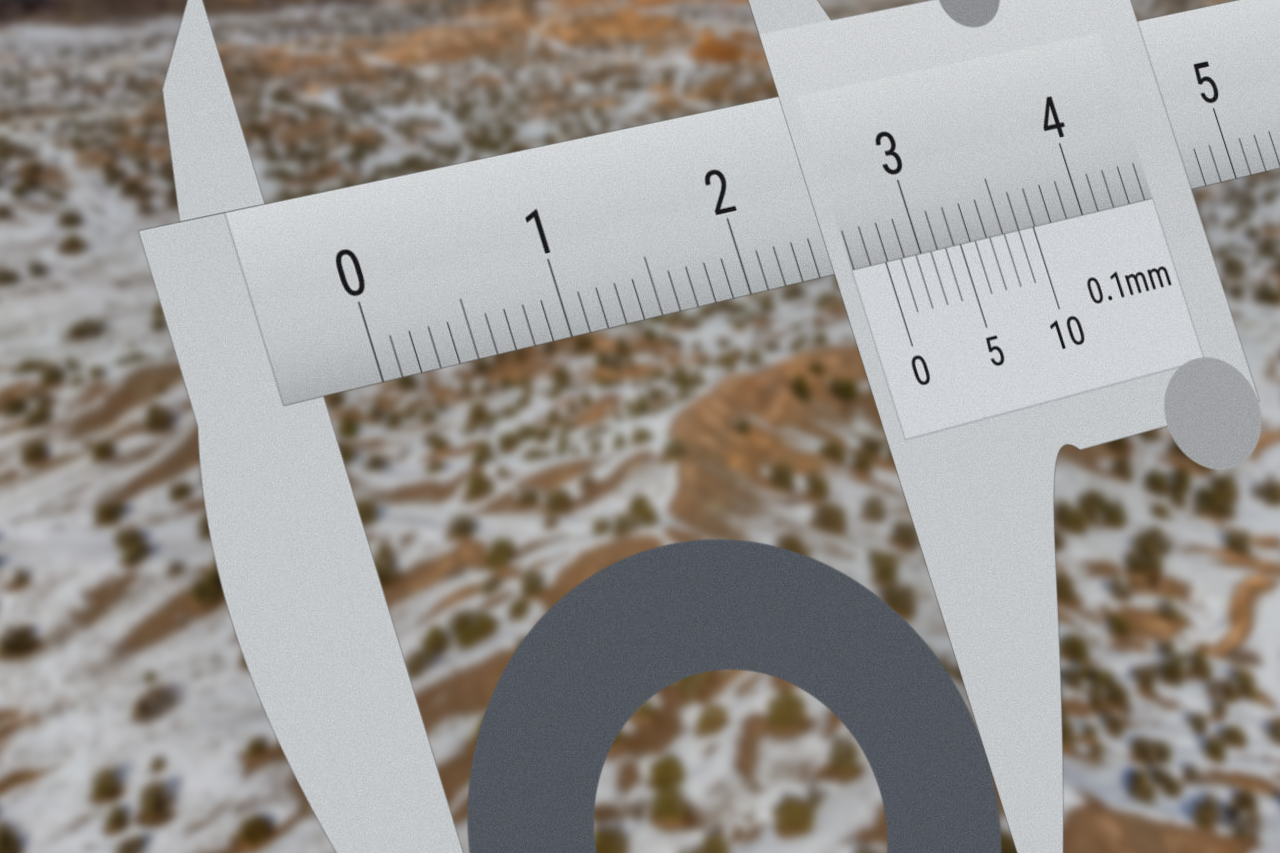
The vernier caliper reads 27.9 mm
